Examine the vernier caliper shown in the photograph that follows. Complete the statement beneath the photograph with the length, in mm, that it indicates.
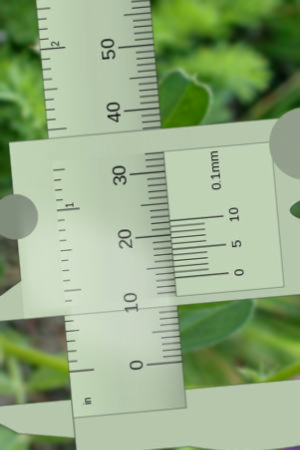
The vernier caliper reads 13.2 mm
